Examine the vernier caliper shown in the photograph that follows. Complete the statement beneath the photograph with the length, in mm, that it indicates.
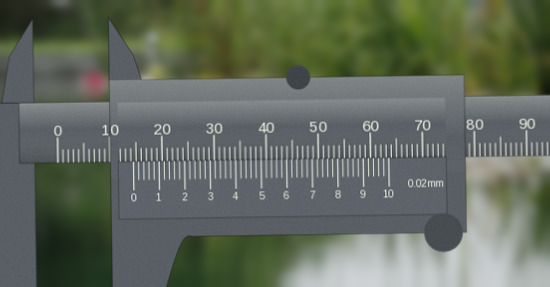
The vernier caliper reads 14.5 mm
